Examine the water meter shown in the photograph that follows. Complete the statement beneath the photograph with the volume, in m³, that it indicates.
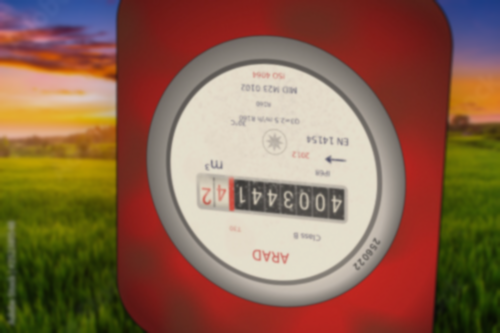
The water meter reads 4003441.42 m³
